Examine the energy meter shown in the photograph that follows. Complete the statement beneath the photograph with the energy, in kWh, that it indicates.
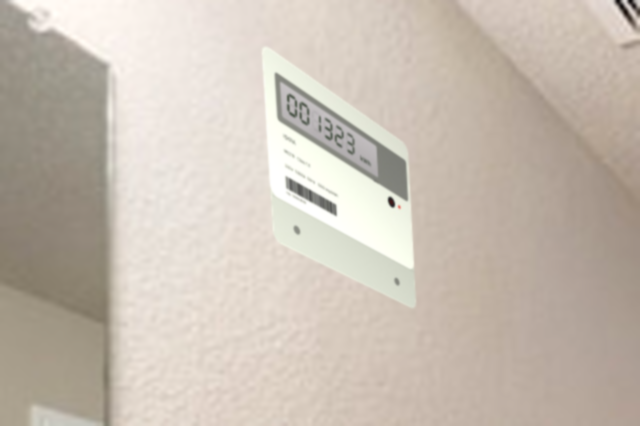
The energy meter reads 1323 kWh
